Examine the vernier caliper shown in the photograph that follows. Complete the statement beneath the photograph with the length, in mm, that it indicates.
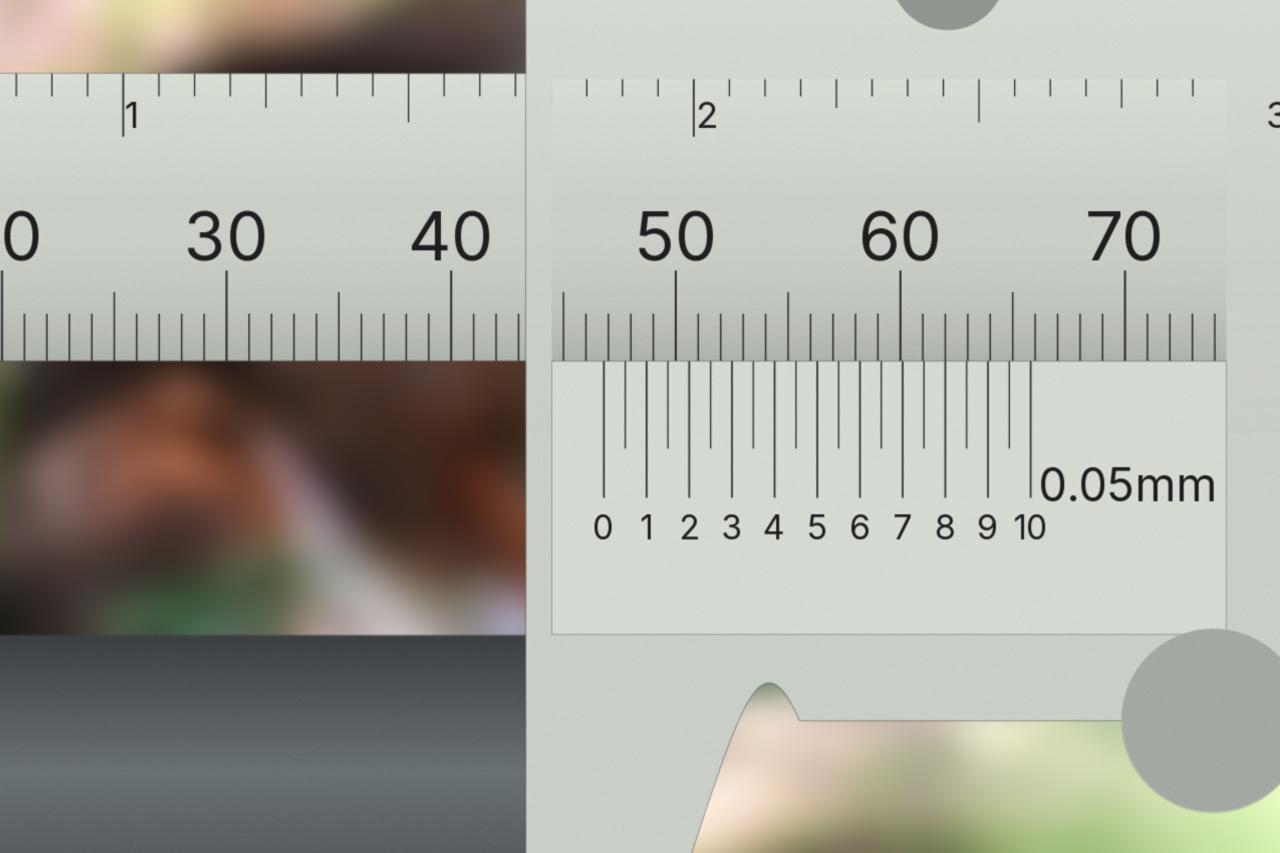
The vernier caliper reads 46.8 mm
